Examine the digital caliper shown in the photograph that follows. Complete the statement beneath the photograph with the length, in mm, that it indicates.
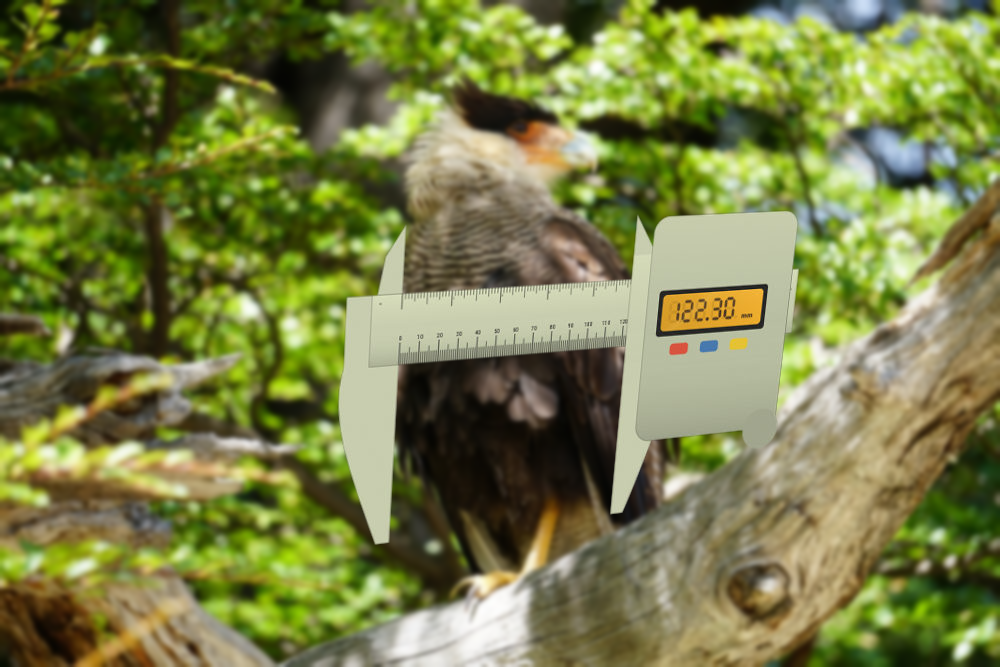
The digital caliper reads 122.30 mm
